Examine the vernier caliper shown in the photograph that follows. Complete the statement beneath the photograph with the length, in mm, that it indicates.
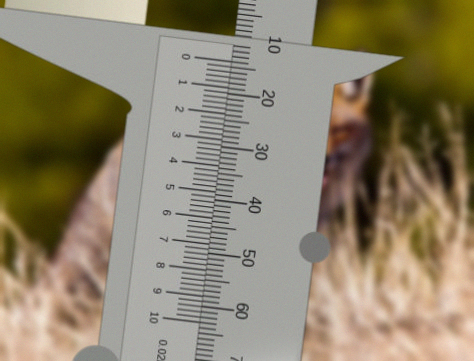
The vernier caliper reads 14.0 mm
